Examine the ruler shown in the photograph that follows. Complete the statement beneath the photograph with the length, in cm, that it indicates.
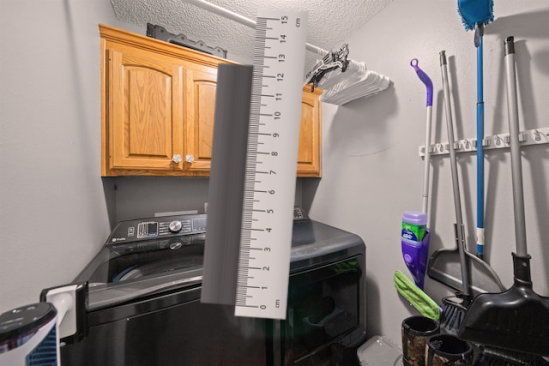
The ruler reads 12.5 cm
